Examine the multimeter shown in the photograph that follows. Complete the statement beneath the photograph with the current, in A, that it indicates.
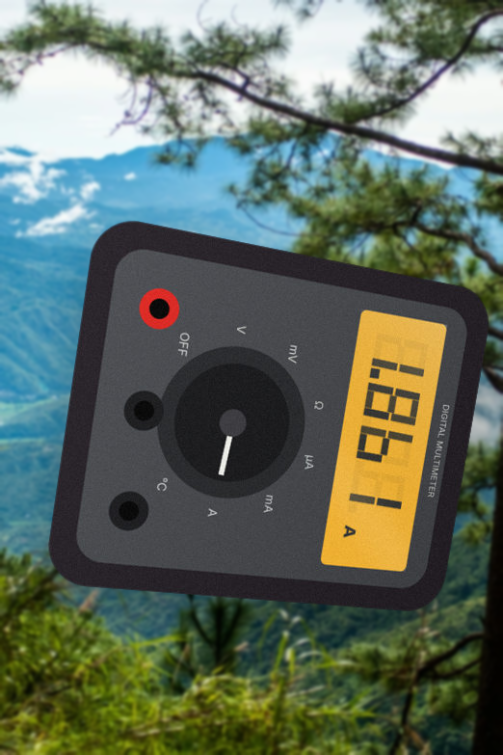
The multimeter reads 1.861 A
